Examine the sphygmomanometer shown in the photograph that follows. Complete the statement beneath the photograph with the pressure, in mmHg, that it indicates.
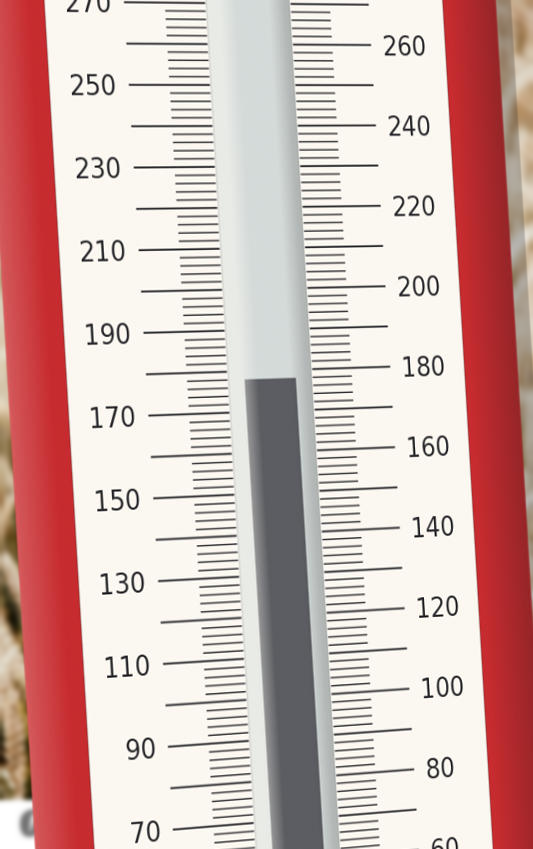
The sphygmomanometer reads 178 mmHg
